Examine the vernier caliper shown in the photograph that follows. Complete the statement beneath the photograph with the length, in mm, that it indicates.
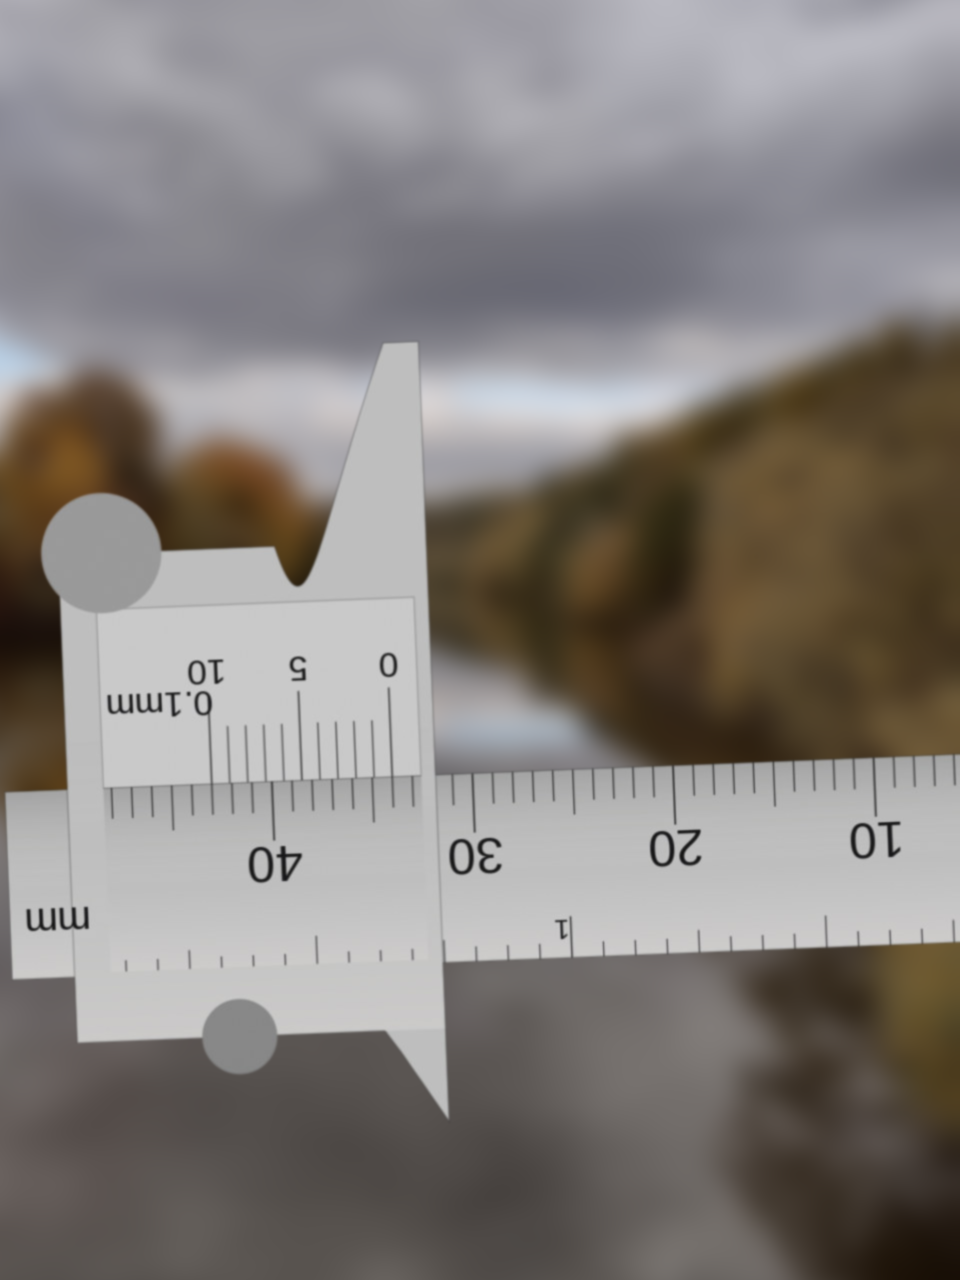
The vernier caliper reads 34.0 mm
